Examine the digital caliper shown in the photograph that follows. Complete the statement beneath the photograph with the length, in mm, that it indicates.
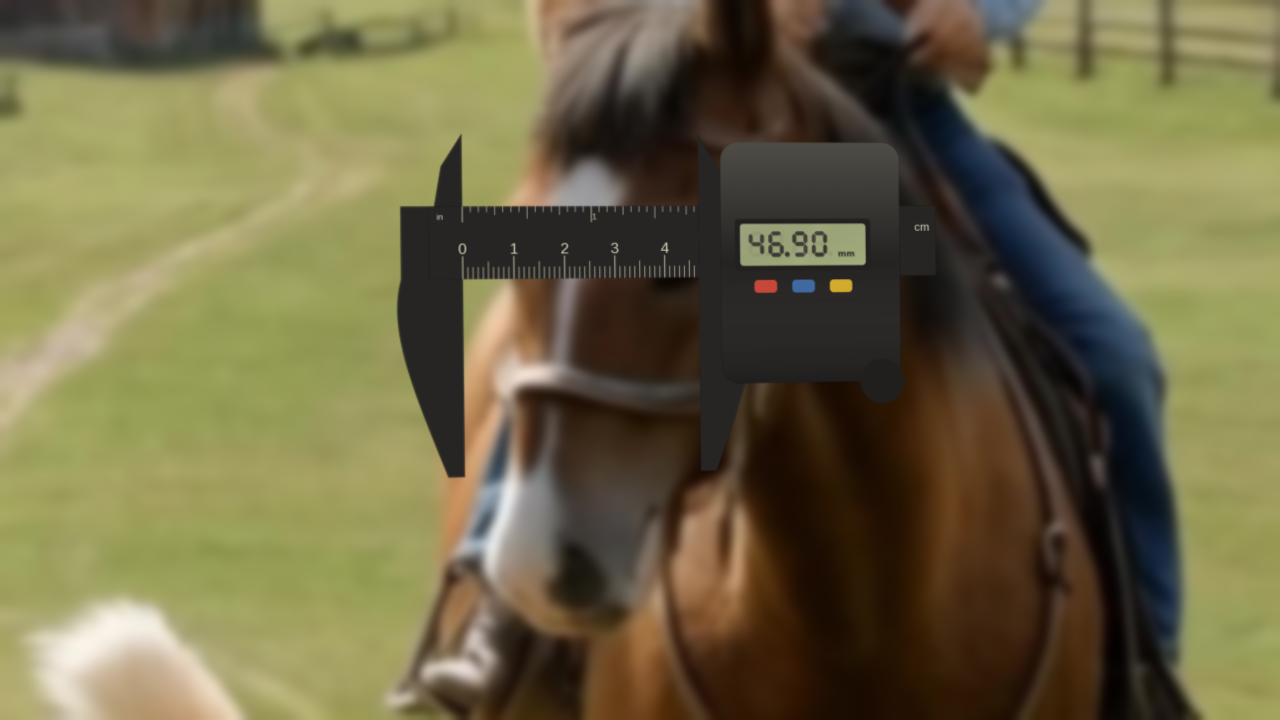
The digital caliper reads 46.90 mm
